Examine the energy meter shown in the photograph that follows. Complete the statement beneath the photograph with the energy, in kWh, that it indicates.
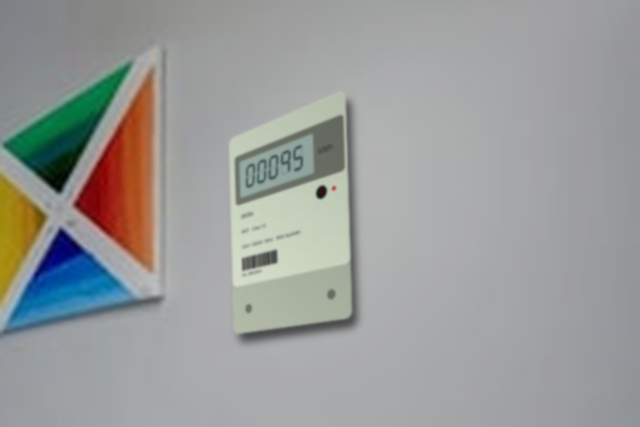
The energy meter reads 95 kWh
